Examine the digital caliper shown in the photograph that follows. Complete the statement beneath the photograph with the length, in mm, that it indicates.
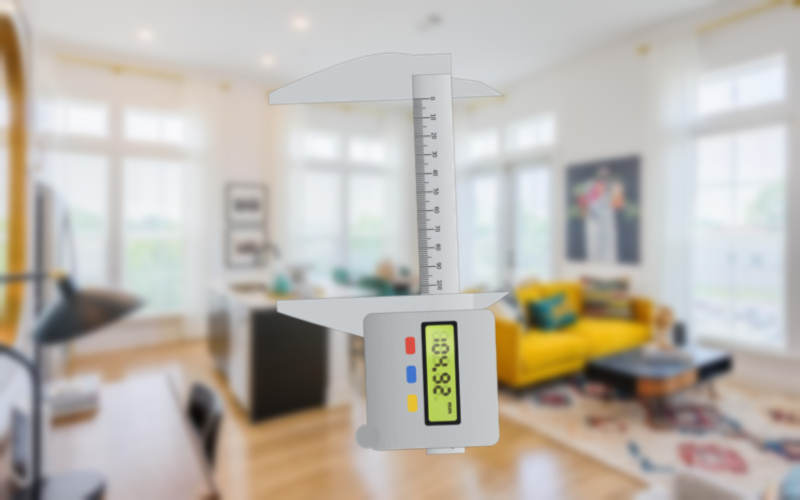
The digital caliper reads 104.92 mm
